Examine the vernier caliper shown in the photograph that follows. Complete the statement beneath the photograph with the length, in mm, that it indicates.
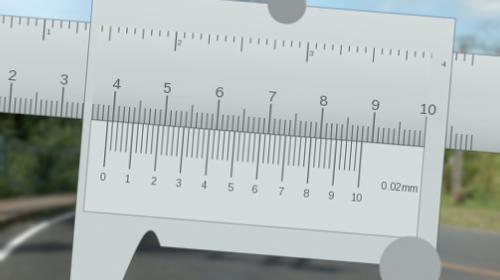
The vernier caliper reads 39.0 mm
